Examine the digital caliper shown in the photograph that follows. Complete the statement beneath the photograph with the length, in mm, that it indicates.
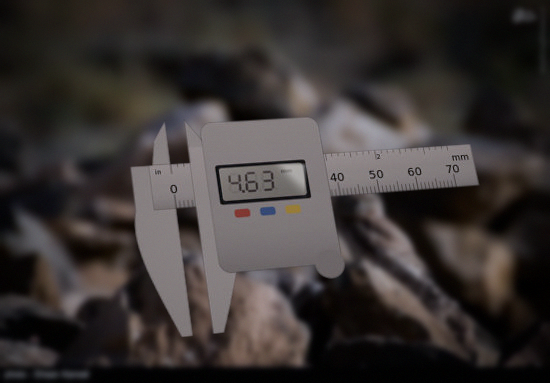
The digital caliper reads 4.63 mm
